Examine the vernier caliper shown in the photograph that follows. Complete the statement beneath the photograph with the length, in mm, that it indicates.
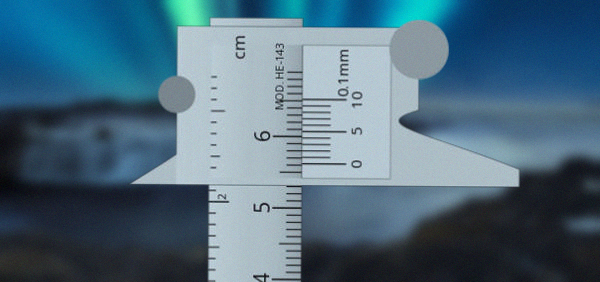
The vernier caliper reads 56.2 mm
